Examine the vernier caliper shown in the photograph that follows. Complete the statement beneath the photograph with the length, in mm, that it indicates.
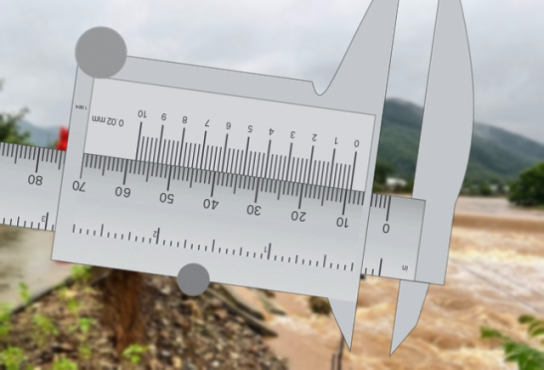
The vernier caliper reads 9.0 mm
